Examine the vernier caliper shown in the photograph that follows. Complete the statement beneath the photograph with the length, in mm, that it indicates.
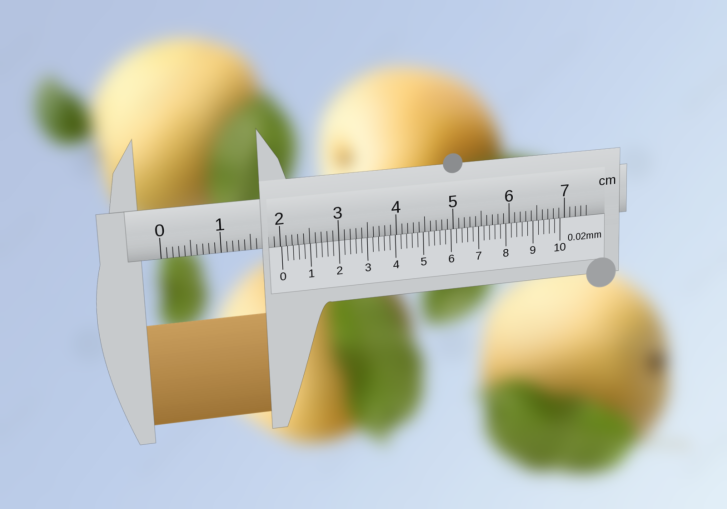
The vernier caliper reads 20.2 mm
